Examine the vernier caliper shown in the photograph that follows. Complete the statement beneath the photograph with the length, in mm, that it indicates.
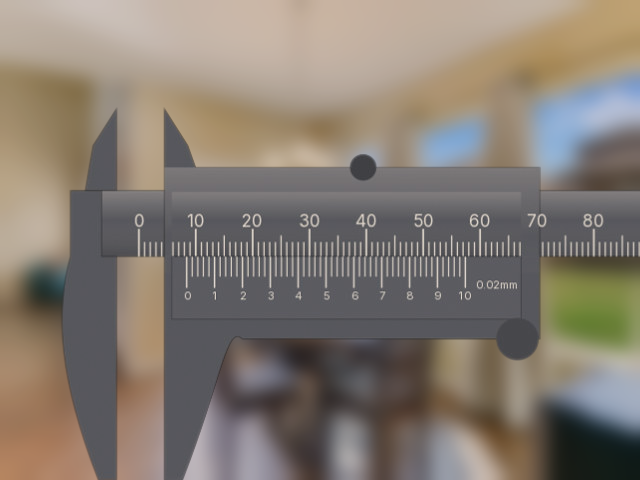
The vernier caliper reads 8.4 mm
